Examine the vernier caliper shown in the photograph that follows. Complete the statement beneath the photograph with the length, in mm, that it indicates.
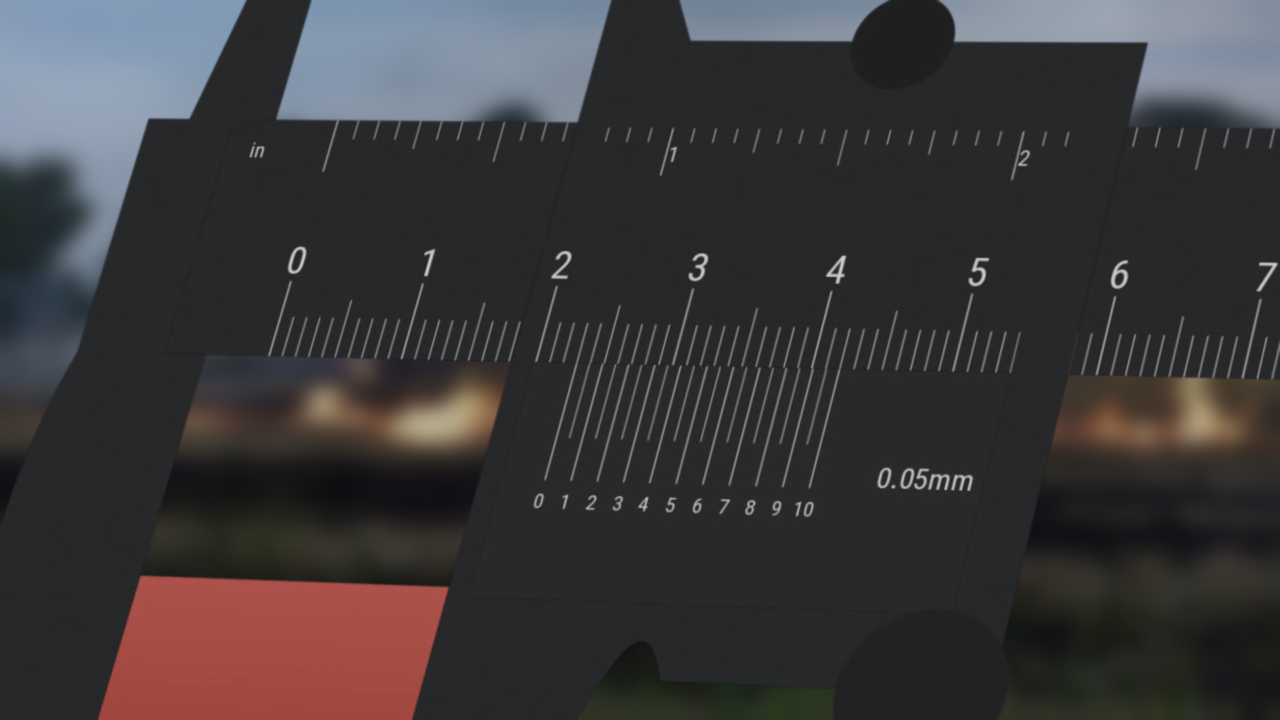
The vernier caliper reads 23.0 mm
